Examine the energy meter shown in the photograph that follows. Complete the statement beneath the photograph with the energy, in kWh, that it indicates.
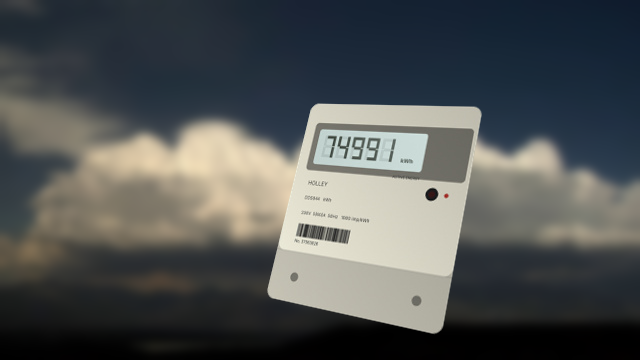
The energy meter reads 74991 kWh
